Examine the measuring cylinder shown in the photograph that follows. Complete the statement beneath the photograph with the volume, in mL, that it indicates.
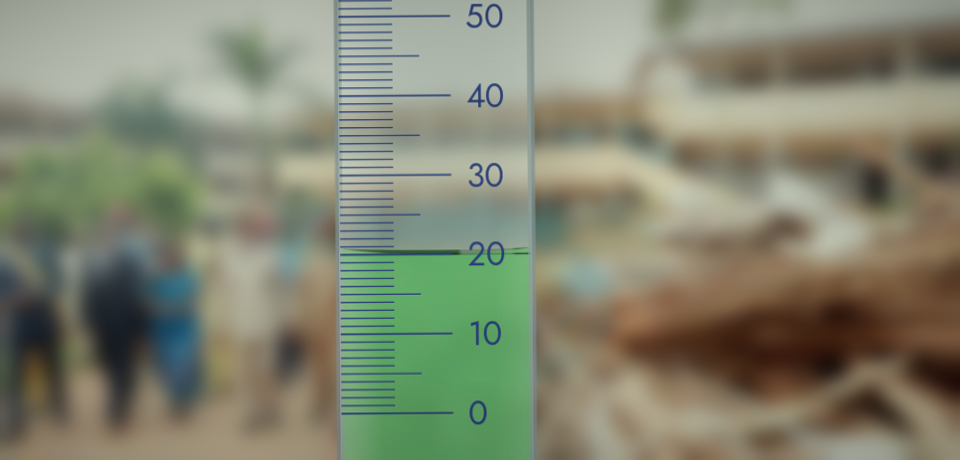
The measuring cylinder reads 20 mL
